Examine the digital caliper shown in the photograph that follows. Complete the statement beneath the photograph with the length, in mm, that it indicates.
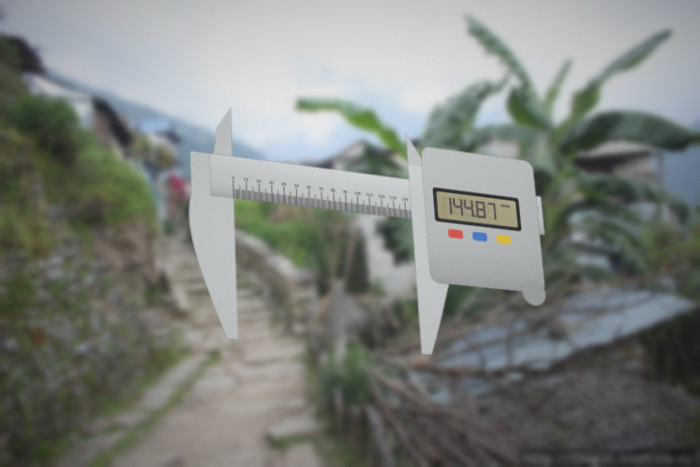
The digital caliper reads 144.87 mm
